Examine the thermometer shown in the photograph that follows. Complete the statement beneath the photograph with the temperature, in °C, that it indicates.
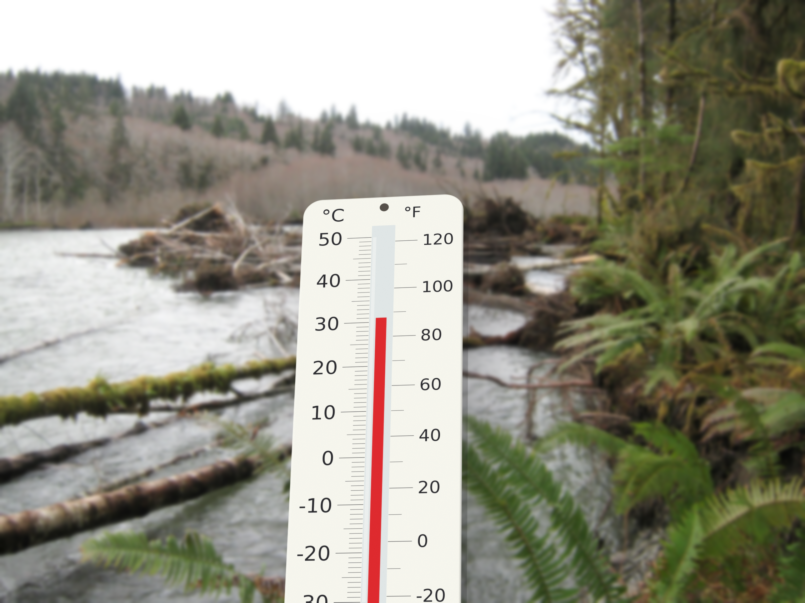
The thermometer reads 31 °C
